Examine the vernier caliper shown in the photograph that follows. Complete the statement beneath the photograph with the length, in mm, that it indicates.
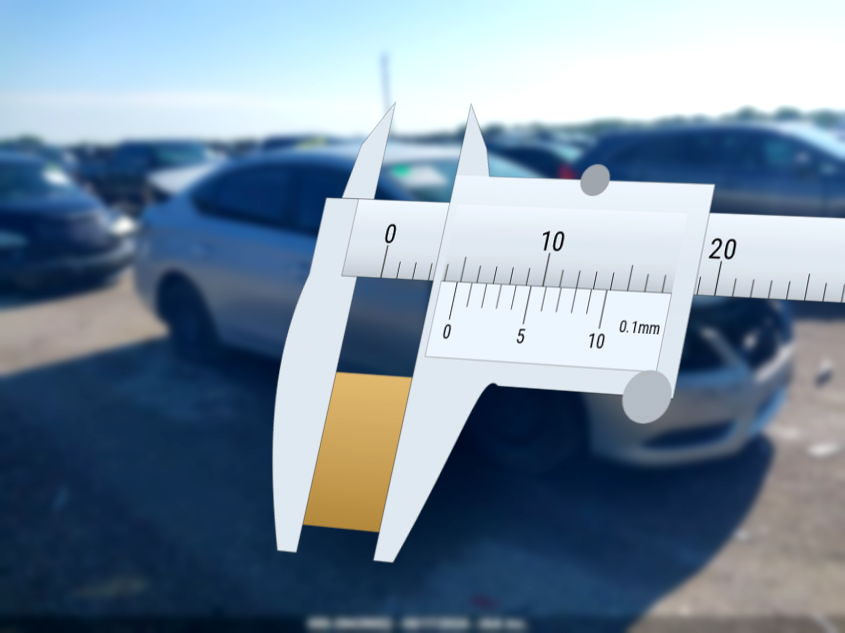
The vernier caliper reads 4.8 mm
